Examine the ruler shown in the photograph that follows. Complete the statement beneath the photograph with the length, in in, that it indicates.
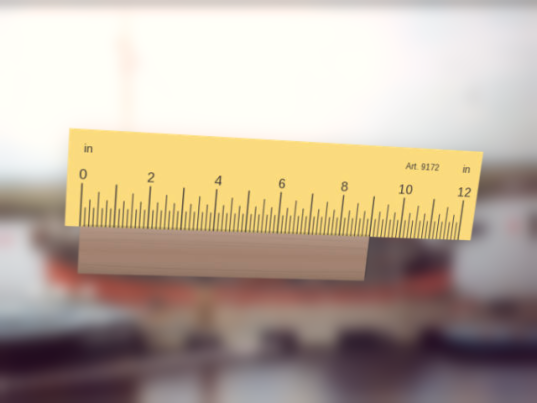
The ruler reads 9 in
